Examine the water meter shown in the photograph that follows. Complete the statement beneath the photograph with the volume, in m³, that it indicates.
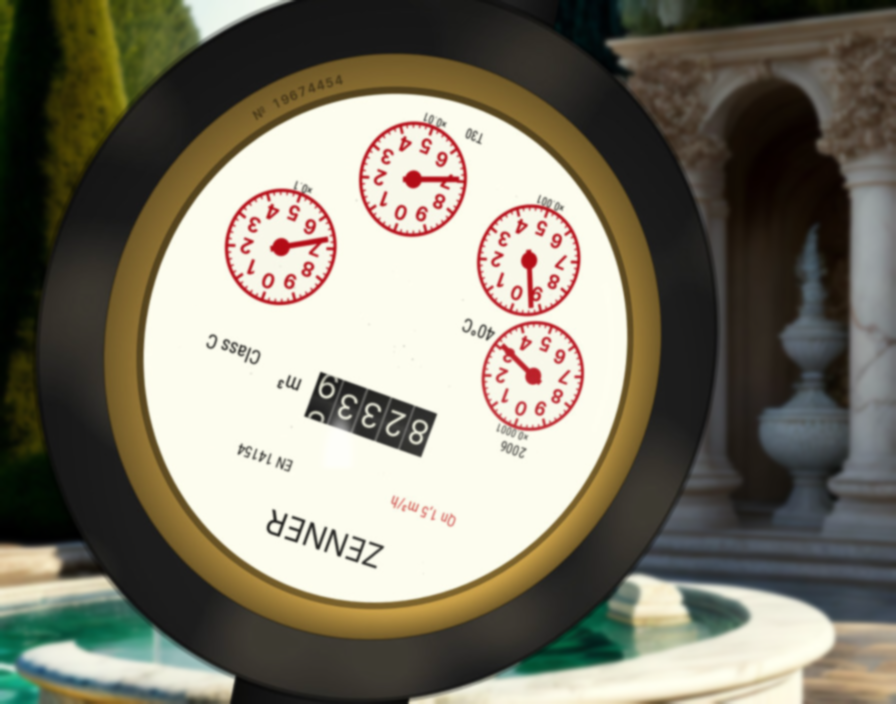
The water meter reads 82338.6693 m³
